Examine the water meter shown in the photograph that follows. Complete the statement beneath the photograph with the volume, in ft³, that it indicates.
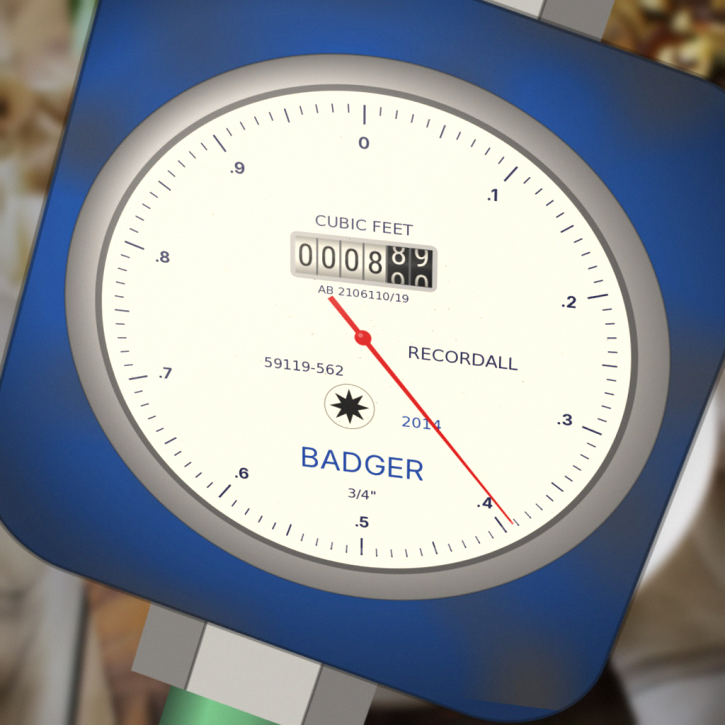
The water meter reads 889.39 ft³
